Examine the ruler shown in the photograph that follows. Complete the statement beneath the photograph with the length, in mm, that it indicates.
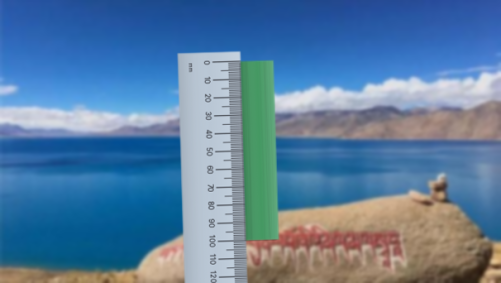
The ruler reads 100 mm
